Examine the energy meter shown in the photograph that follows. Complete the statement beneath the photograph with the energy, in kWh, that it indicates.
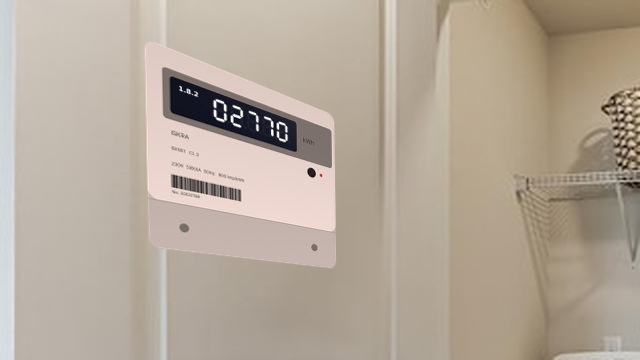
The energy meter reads 2770 kWh
